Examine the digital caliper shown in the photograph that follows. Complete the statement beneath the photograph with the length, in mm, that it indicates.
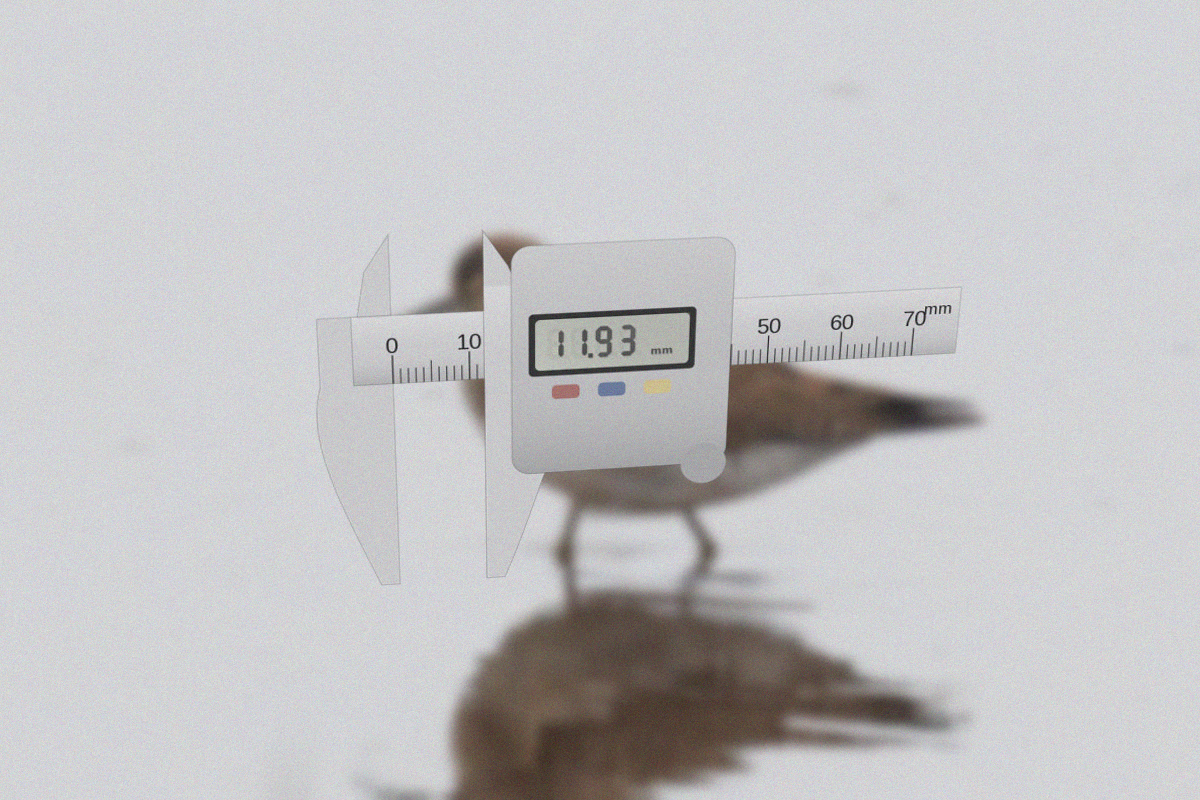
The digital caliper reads 11.93 mm
